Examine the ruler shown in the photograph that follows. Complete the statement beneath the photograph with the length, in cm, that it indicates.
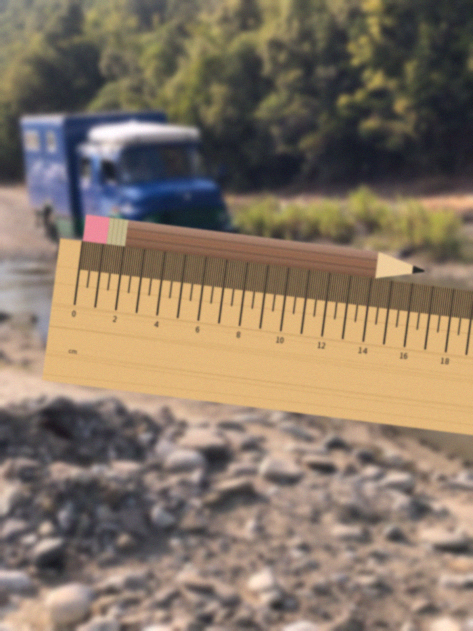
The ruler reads 16.5 cm
